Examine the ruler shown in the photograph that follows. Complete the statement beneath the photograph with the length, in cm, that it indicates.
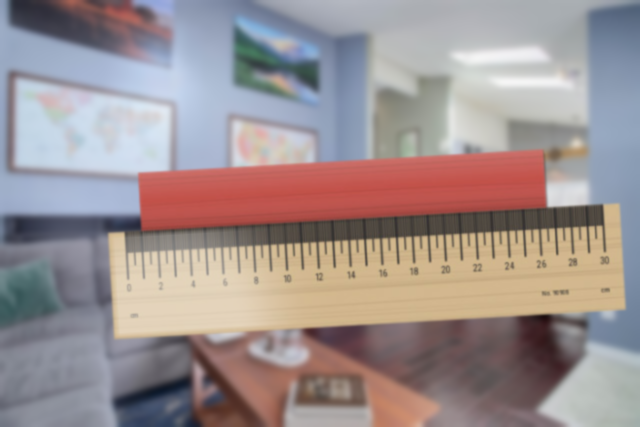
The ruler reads 25.5 cm
